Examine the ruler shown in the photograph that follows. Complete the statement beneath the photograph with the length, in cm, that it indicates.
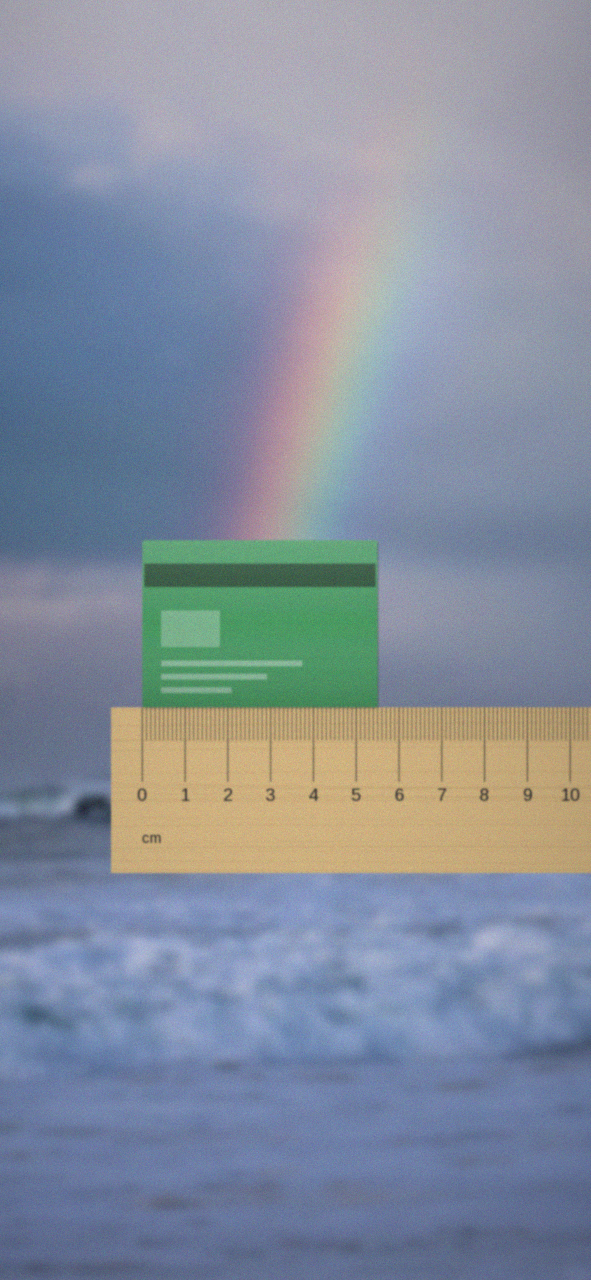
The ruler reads 5.5 cm
